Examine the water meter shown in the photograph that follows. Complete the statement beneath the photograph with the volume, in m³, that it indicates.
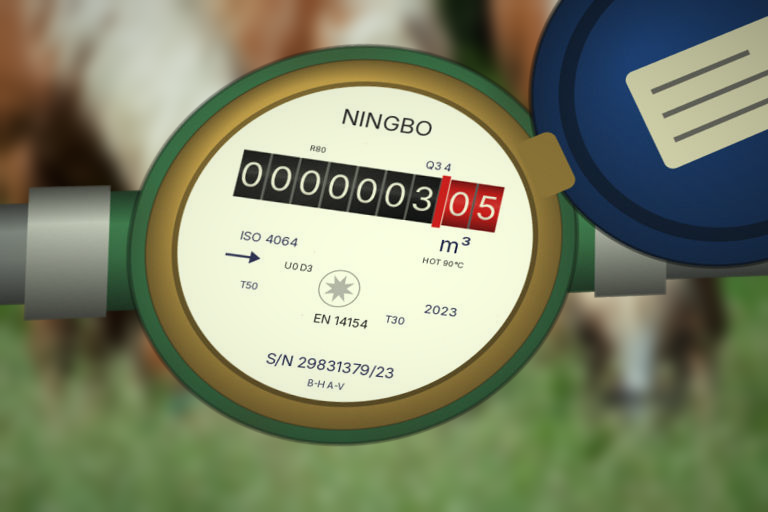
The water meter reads 3.05 m³
